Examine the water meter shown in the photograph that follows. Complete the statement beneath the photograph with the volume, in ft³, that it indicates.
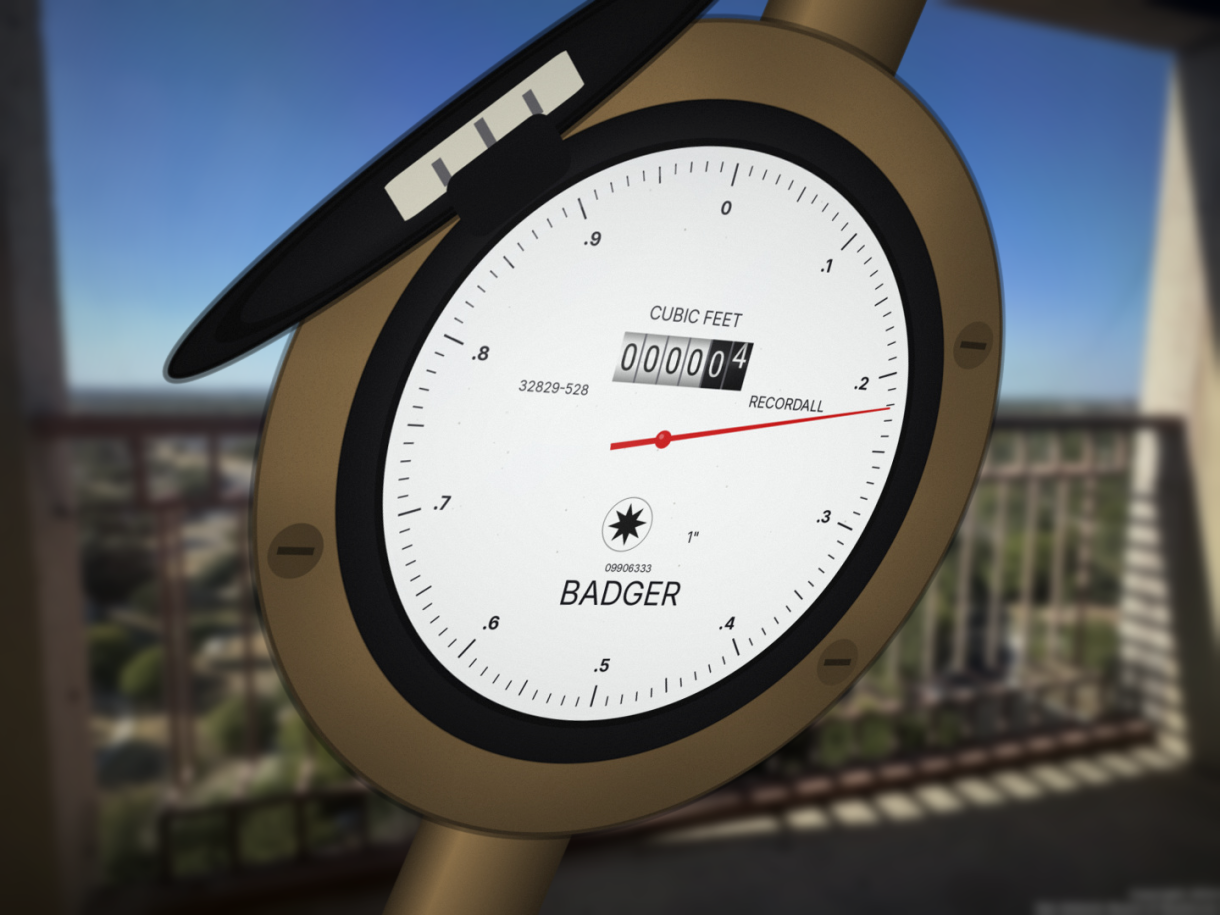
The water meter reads 4.22 ft³
